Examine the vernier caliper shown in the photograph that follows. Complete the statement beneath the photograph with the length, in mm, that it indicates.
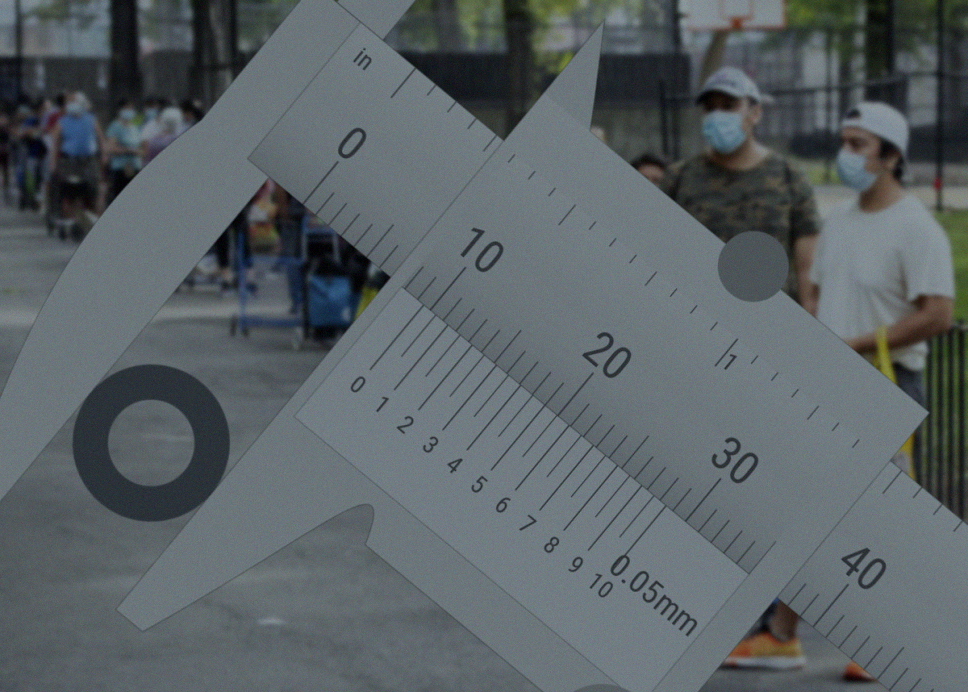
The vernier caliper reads 9.5 mm
